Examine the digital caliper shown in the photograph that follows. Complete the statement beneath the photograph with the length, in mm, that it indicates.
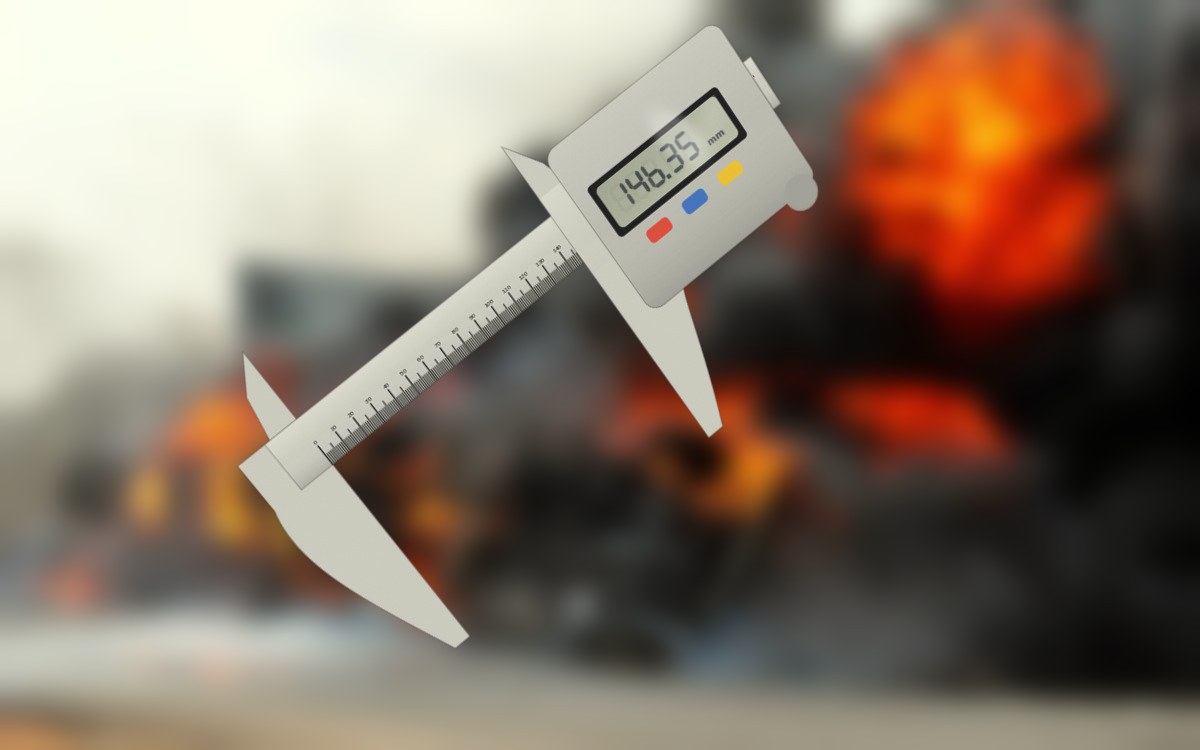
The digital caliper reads 146.35 mm
